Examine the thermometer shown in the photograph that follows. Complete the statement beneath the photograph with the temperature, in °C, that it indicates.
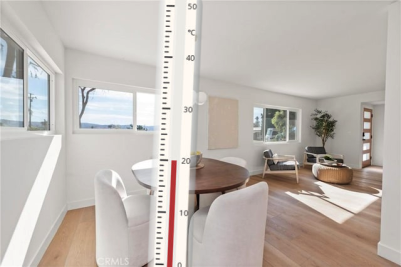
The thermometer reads 20 °C
